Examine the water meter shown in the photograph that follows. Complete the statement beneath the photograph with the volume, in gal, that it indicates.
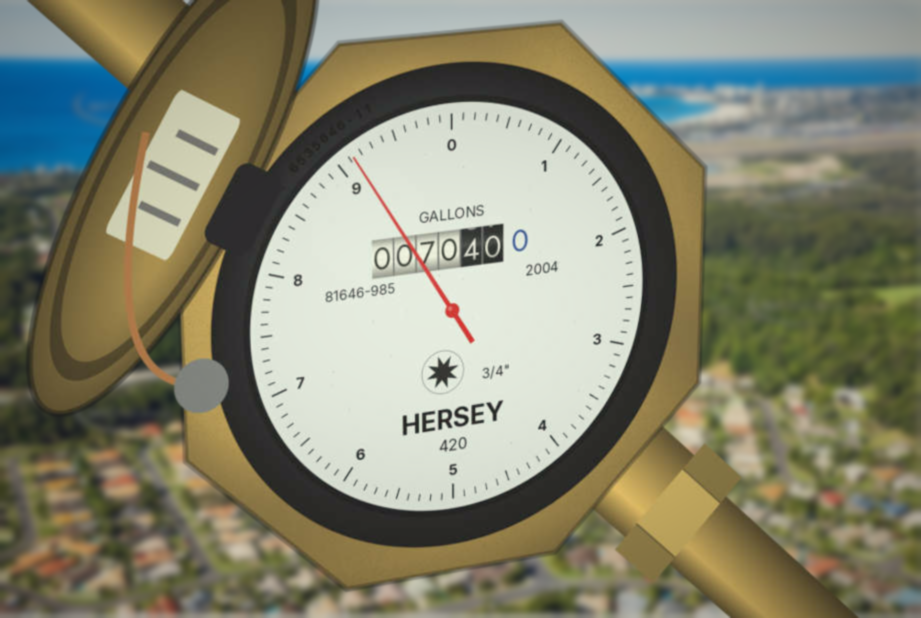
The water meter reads 70399.1 gal
